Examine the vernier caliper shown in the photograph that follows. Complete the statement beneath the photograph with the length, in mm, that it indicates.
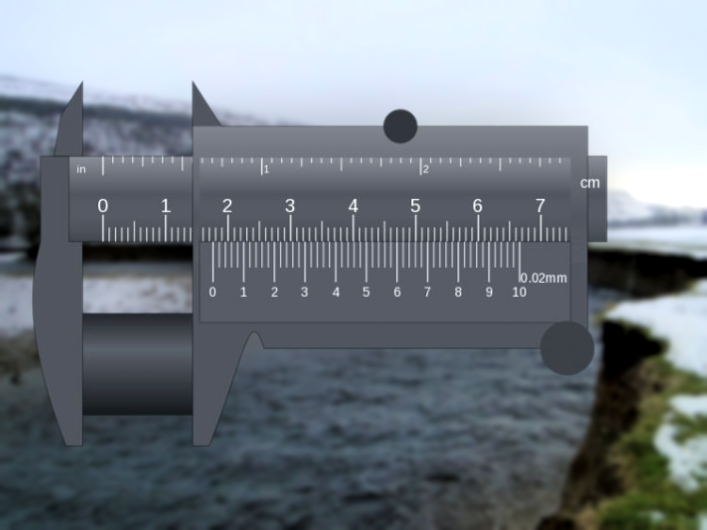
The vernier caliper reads 17.6 mm
